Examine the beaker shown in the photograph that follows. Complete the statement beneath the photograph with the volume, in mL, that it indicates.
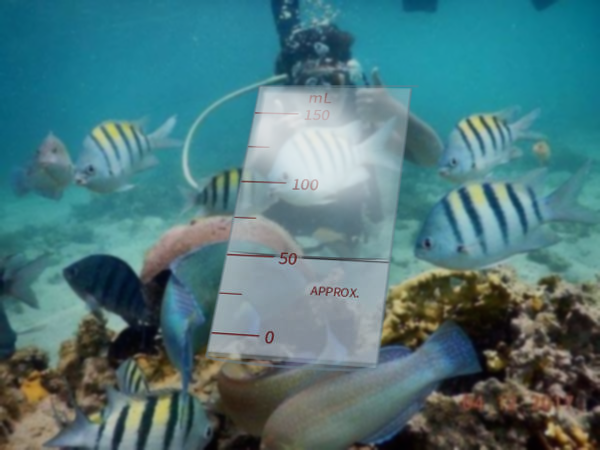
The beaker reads 50 mL
